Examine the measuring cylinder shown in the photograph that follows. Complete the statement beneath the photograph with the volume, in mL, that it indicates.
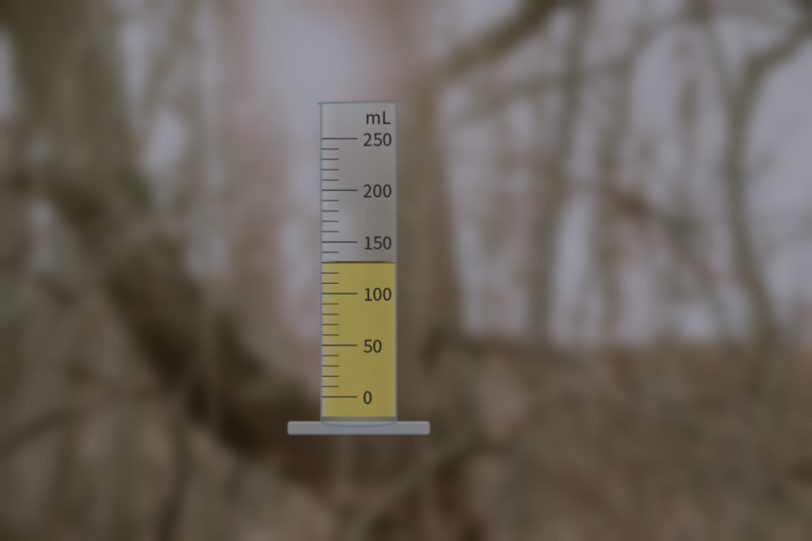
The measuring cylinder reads 130 mL
